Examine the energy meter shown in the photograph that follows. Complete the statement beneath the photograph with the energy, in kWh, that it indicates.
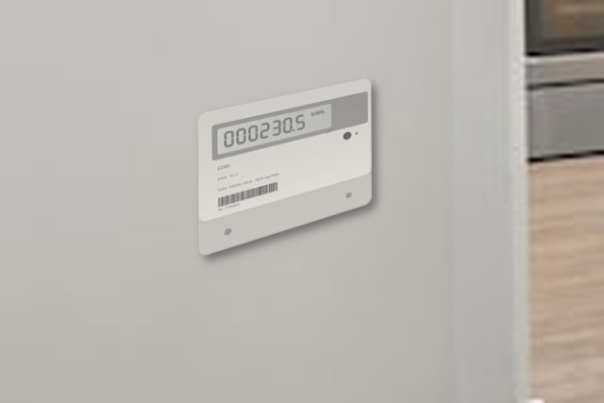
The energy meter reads 230.5 kWh
